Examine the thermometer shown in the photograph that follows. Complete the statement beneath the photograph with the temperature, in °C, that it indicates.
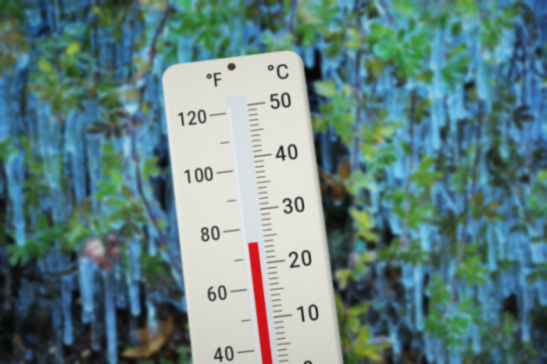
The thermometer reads 24 °C
